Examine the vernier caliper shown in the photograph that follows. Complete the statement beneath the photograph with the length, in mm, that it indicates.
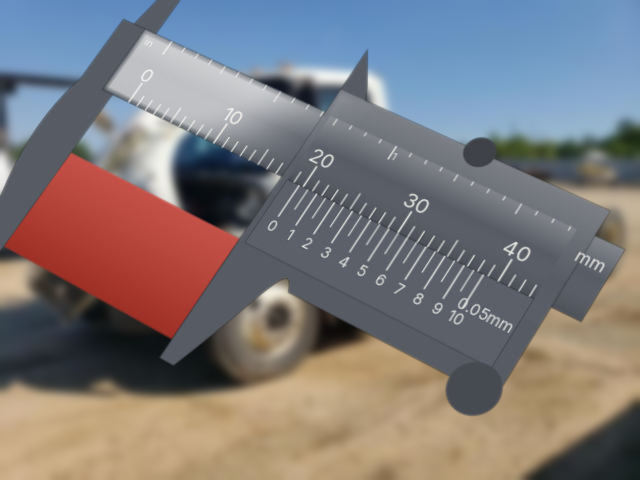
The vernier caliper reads 19.6 mm
